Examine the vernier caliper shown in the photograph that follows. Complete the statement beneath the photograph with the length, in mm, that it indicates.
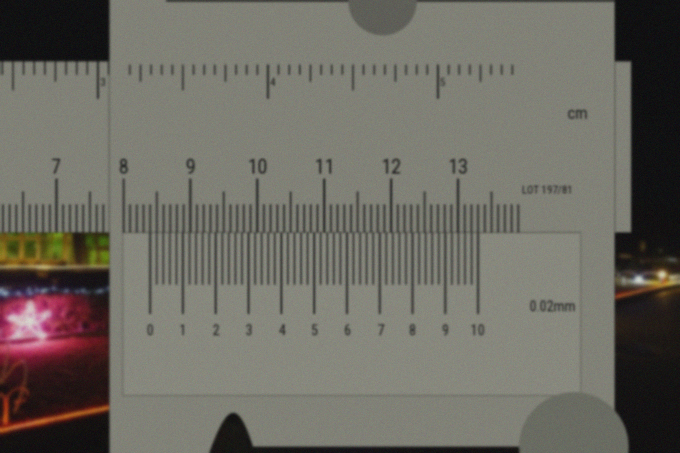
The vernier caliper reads 84.0 mm
